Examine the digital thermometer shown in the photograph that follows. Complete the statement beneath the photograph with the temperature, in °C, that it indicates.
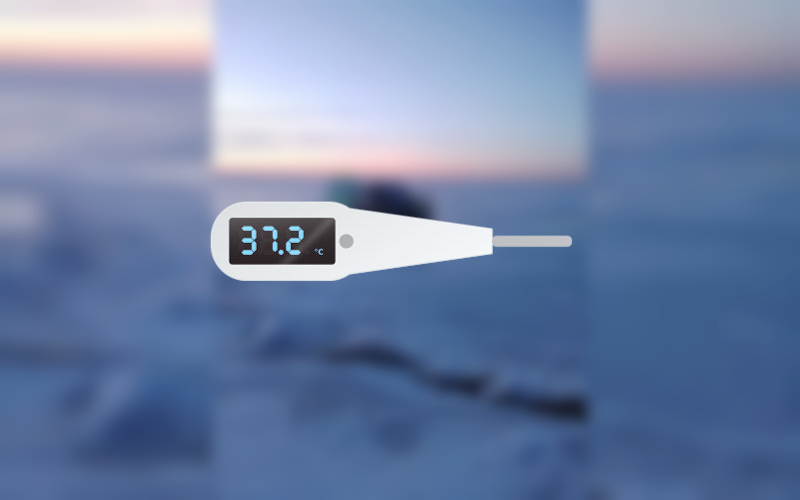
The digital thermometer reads 37.2 °C
